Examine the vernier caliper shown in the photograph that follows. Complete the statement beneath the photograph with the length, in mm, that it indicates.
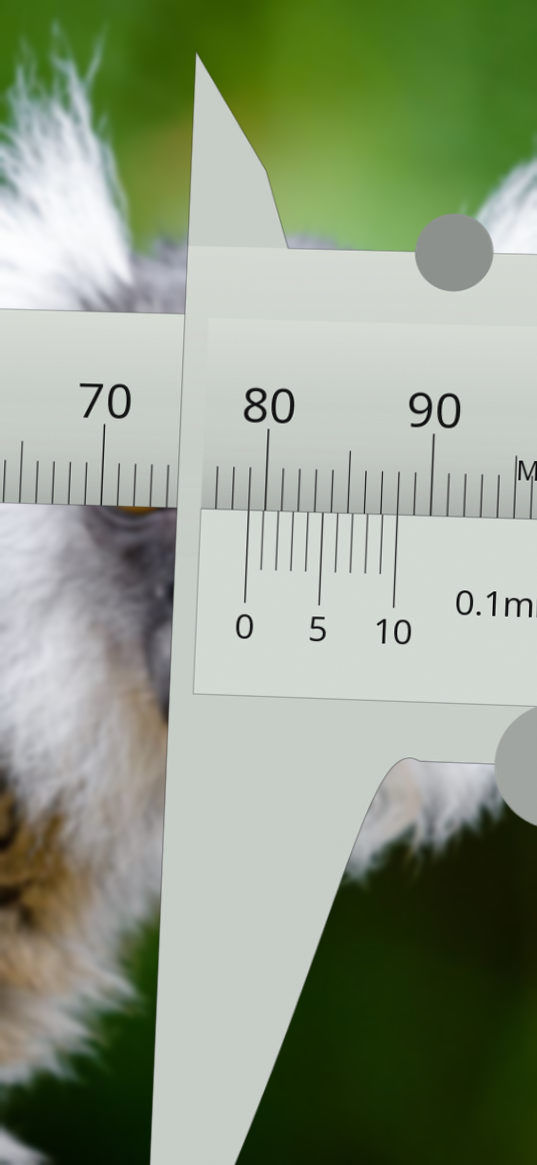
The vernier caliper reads 79.0 mm
